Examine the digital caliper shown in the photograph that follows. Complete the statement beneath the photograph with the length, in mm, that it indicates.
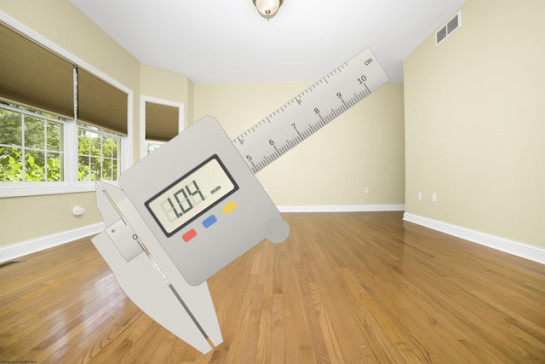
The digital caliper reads 1.04 mm
